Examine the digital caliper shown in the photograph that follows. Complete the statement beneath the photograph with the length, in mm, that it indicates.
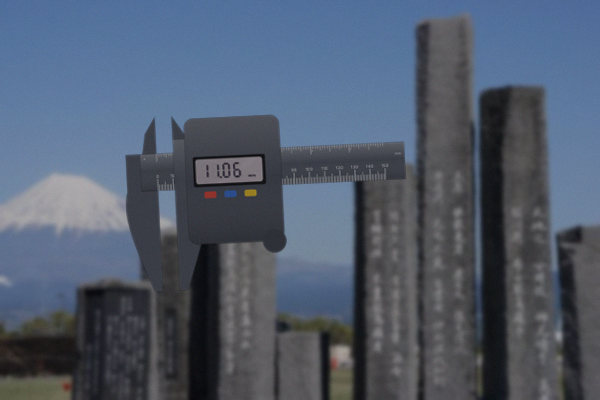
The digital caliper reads 11.06 mm
